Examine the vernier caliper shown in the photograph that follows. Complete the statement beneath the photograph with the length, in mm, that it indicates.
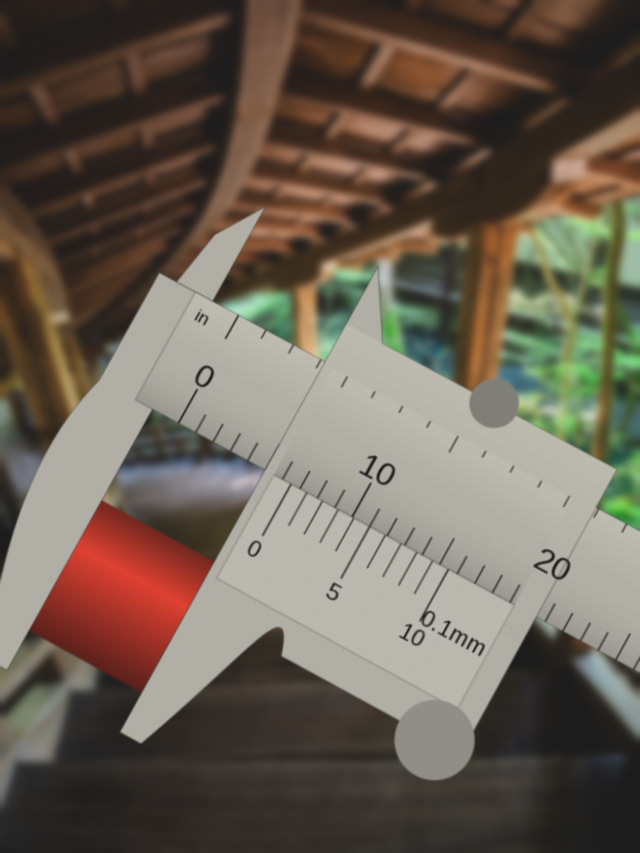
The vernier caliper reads 6.5 mm
